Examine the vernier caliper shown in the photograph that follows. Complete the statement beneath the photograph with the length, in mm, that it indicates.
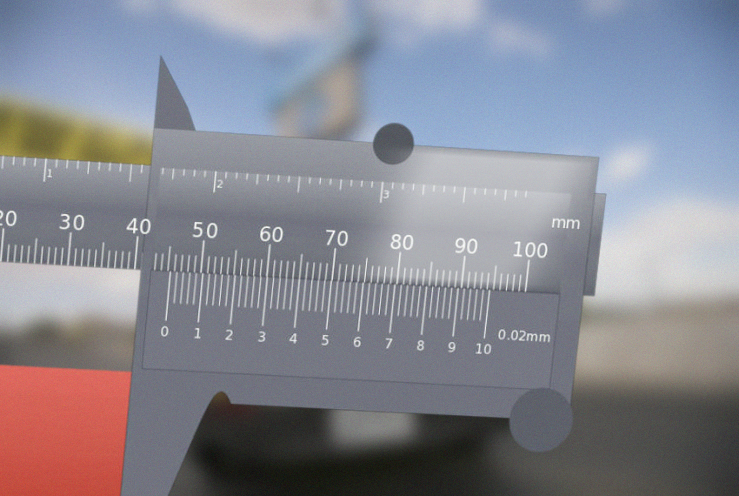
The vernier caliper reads 45.4 mm
